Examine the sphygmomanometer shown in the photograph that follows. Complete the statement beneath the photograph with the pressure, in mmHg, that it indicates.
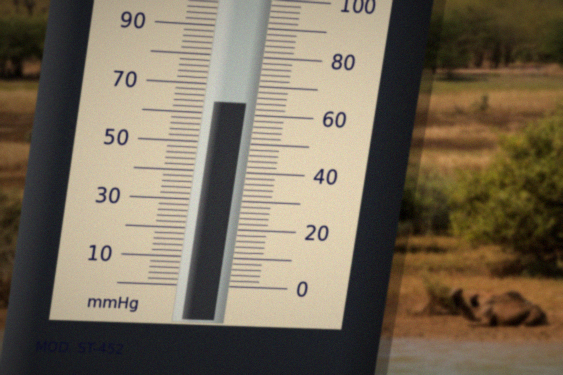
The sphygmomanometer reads 64 mmHg
